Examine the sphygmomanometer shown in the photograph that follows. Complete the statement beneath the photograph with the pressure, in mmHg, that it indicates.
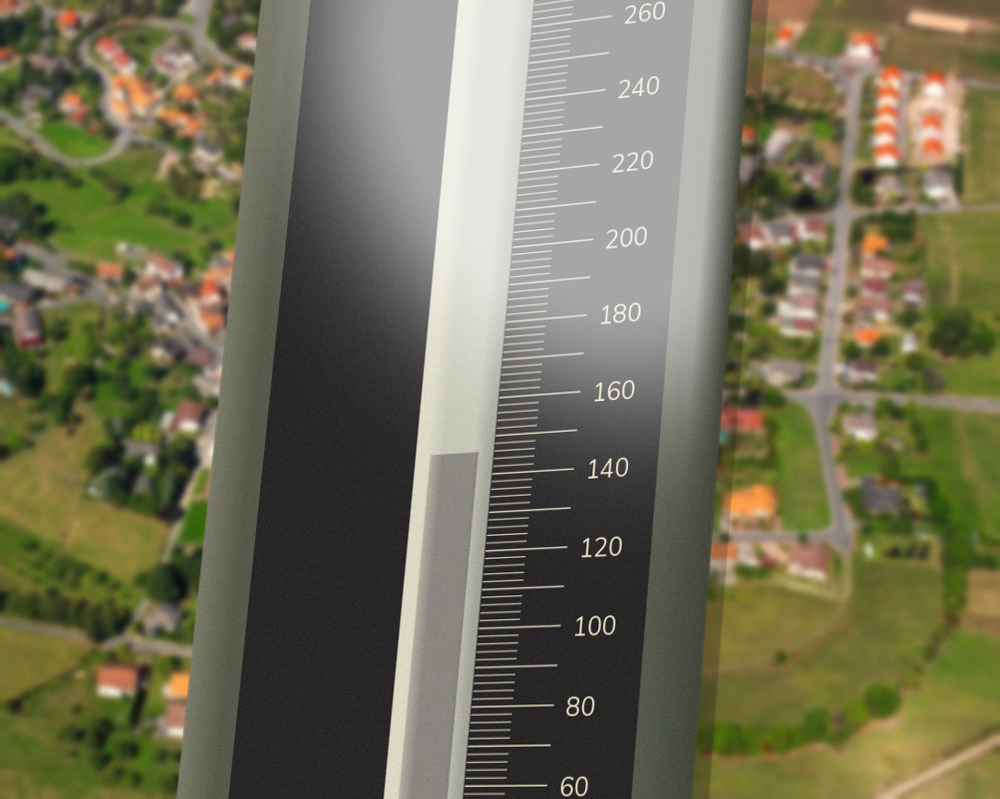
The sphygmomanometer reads 146 mmHg
